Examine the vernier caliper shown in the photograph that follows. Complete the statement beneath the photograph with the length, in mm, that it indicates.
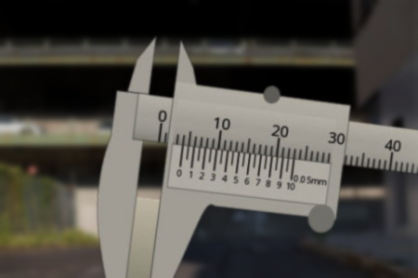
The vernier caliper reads 4.0 mm
